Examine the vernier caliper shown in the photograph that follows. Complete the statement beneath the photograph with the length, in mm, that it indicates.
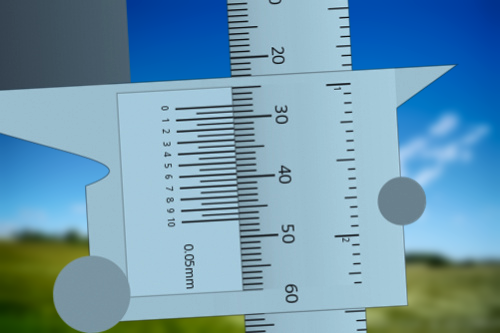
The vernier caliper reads 28.0 mm
